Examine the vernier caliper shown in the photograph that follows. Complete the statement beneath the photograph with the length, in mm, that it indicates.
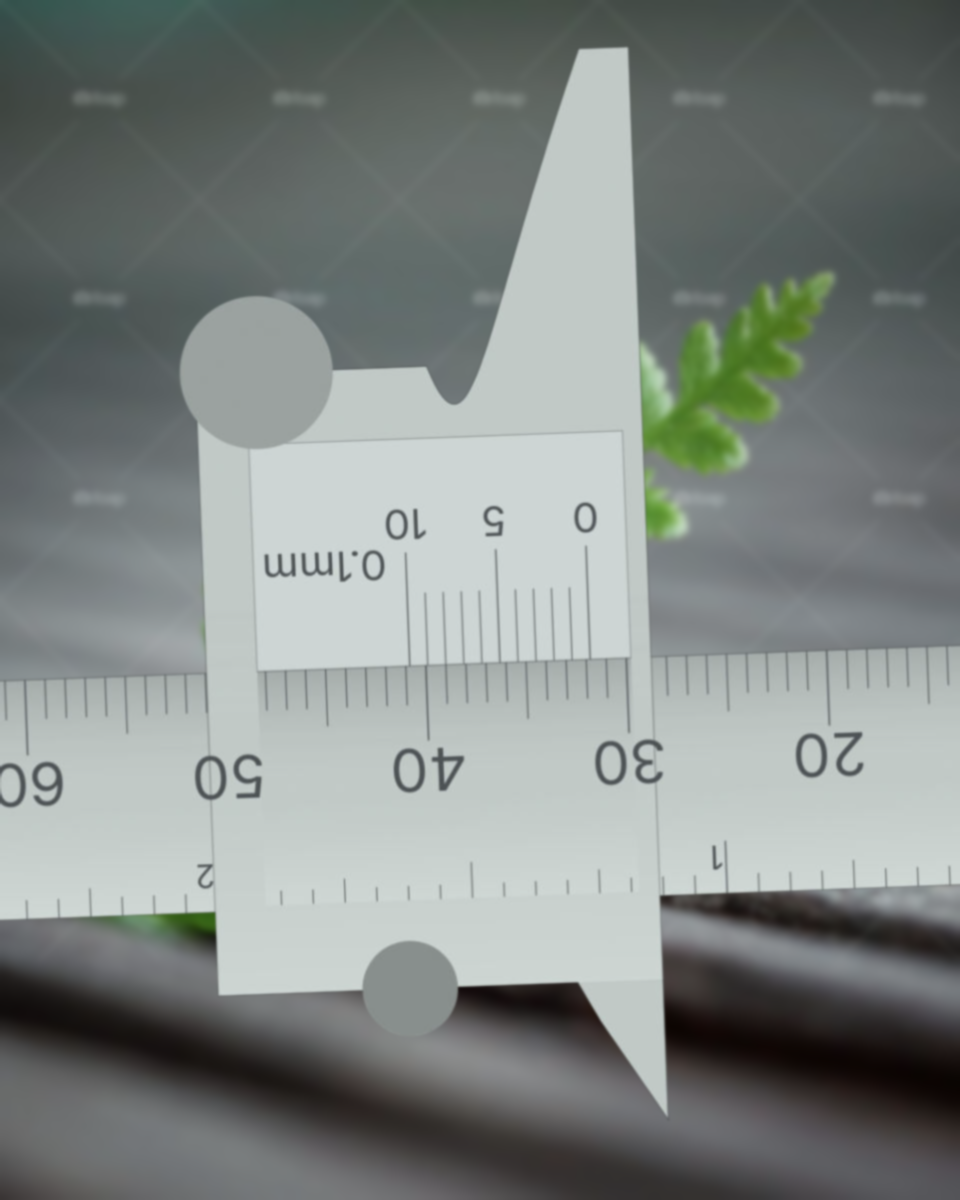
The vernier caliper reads 31.8 mm
